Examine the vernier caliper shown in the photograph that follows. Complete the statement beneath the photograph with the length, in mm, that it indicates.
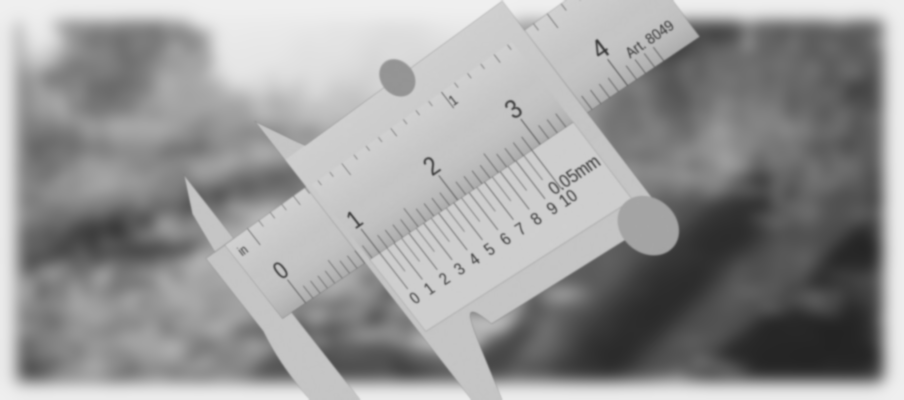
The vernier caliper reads 10.0 mm
